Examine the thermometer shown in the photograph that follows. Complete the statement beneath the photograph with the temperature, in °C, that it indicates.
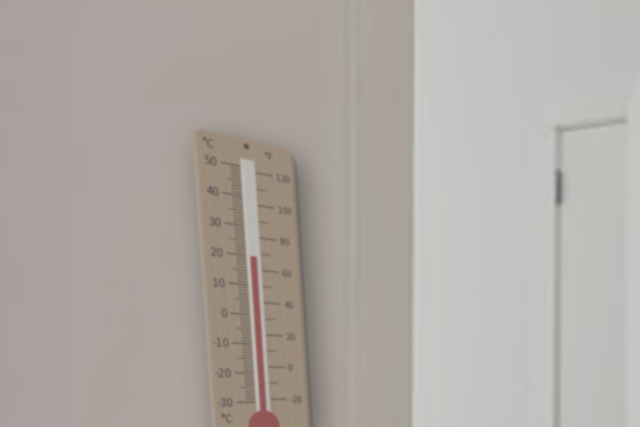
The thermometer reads 20 °C
